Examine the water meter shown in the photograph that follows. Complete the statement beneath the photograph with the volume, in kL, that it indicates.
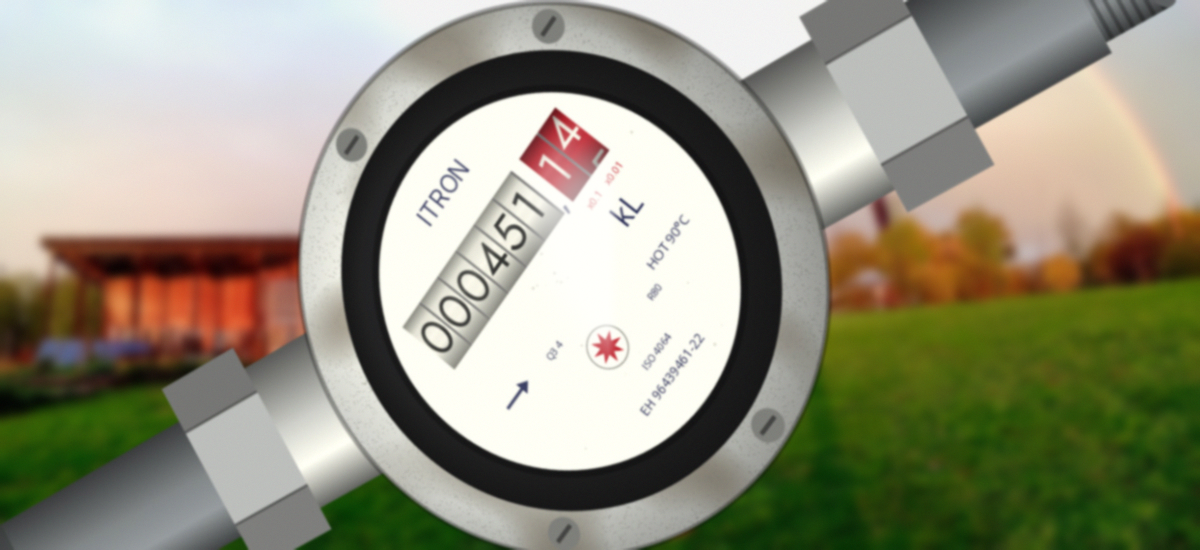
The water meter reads 451.14 kL
